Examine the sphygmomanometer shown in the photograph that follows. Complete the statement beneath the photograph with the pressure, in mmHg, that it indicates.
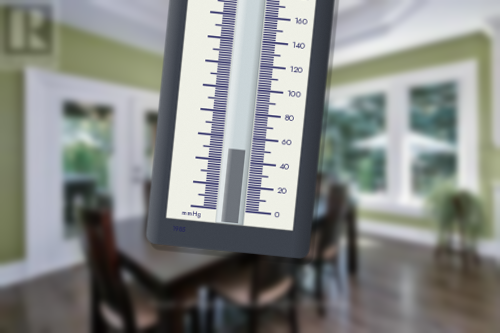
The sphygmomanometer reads 50 mmHg
